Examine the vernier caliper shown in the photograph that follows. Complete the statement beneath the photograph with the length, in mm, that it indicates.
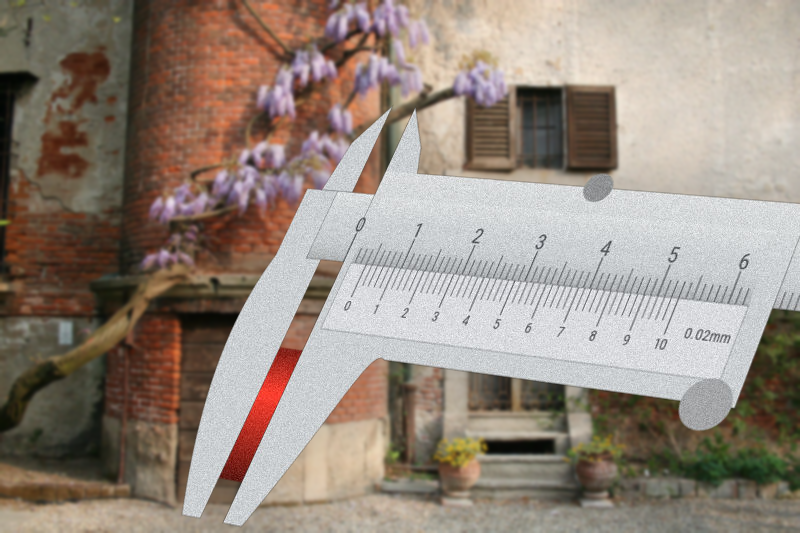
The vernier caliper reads 4.0 mm
